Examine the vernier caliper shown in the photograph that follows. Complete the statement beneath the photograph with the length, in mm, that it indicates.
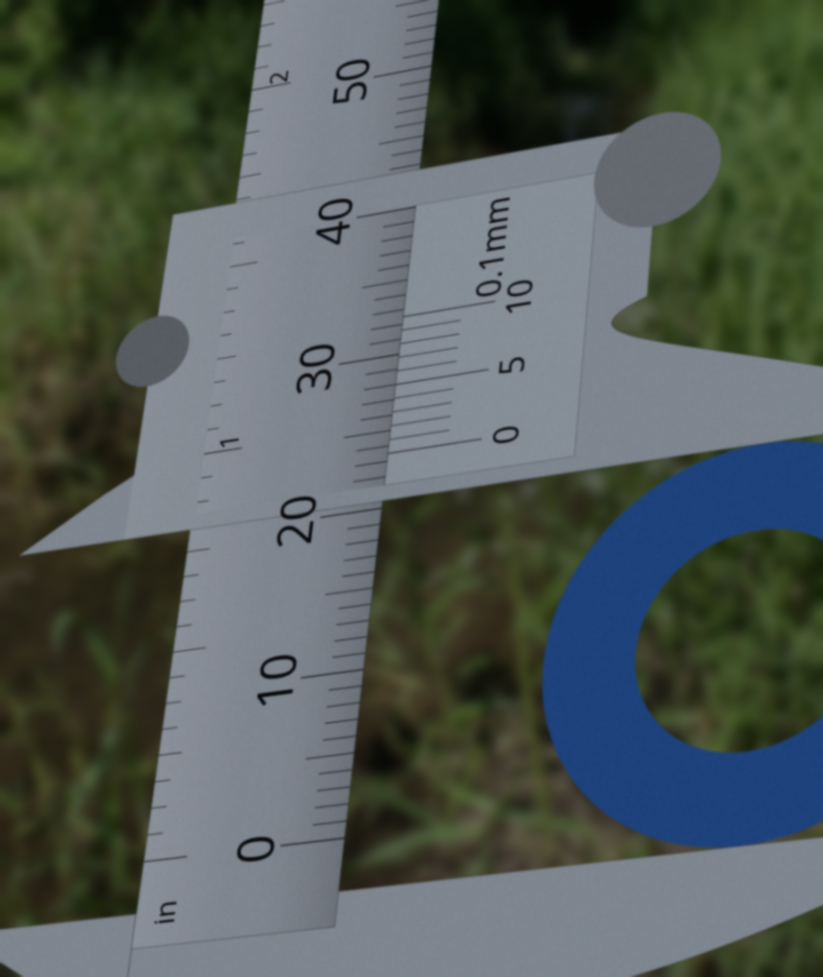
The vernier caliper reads 23.5 mm
